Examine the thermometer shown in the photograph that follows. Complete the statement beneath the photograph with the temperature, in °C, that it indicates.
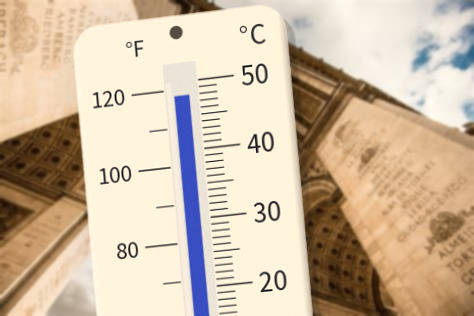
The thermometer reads 48 °C
